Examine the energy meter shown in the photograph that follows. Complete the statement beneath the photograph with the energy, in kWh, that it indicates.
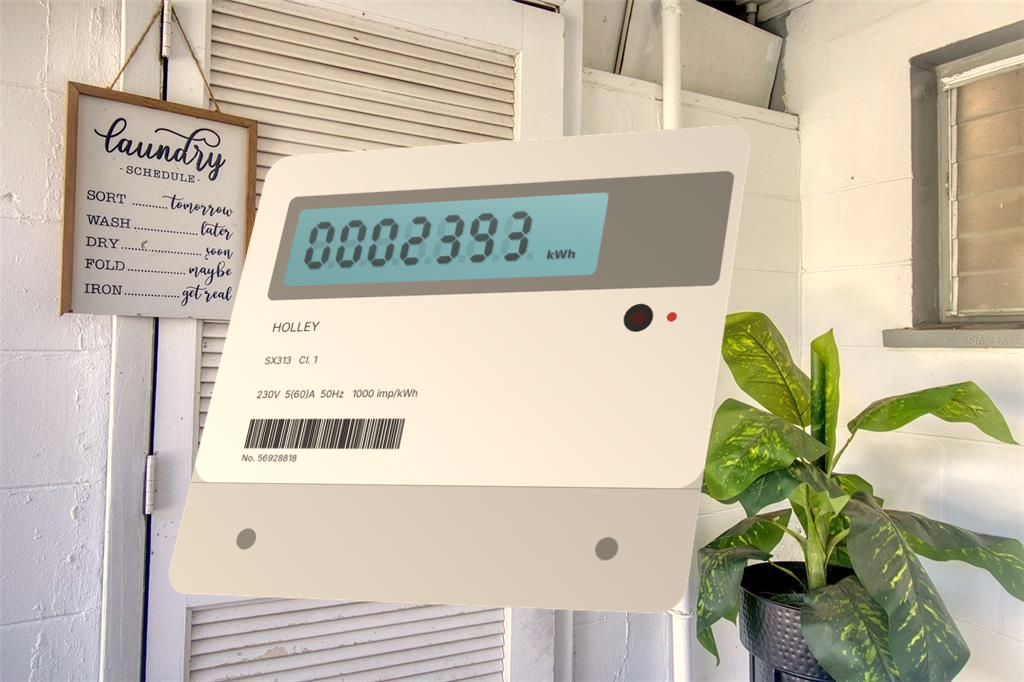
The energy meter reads 2393 kWh
